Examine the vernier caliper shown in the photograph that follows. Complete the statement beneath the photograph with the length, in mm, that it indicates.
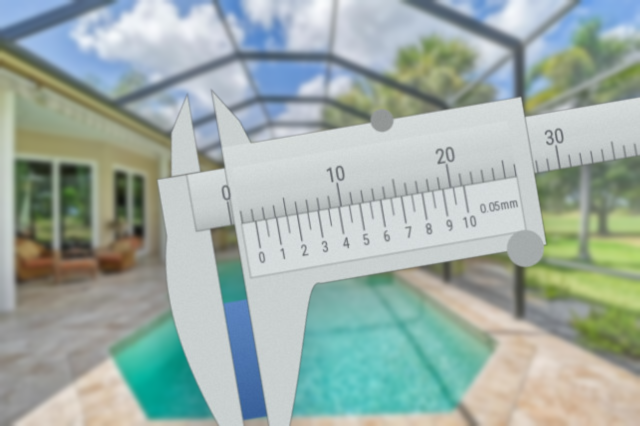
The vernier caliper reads 2.2 mm
